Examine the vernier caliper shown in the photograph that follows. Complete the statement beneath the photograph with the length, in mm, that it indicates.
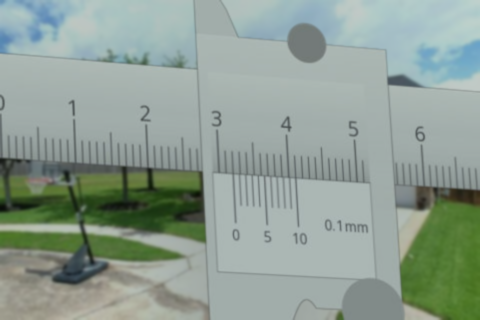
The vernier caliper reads 32.0 mm
